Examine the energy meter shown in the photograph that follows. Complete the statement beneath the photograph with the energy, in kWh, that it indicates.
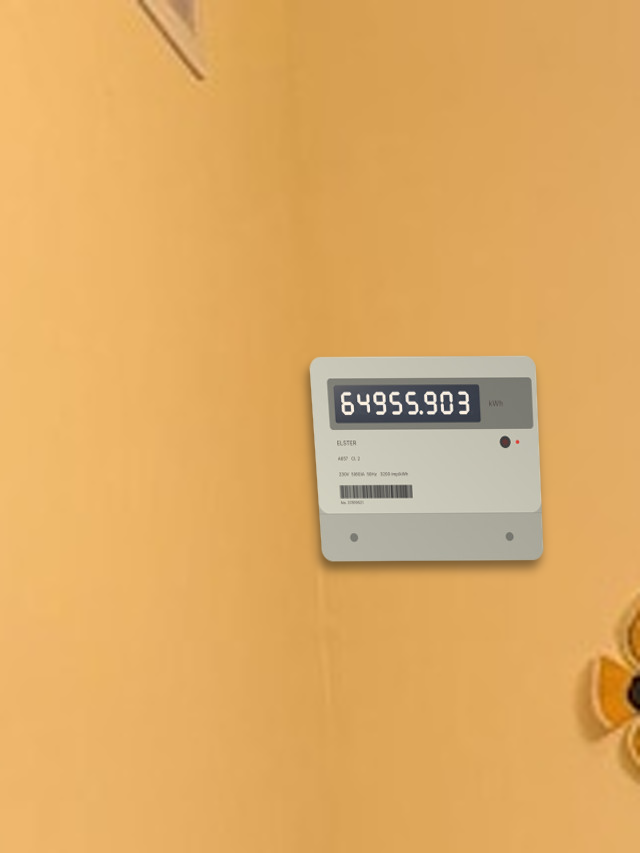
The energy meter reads 64955.903 kWh
